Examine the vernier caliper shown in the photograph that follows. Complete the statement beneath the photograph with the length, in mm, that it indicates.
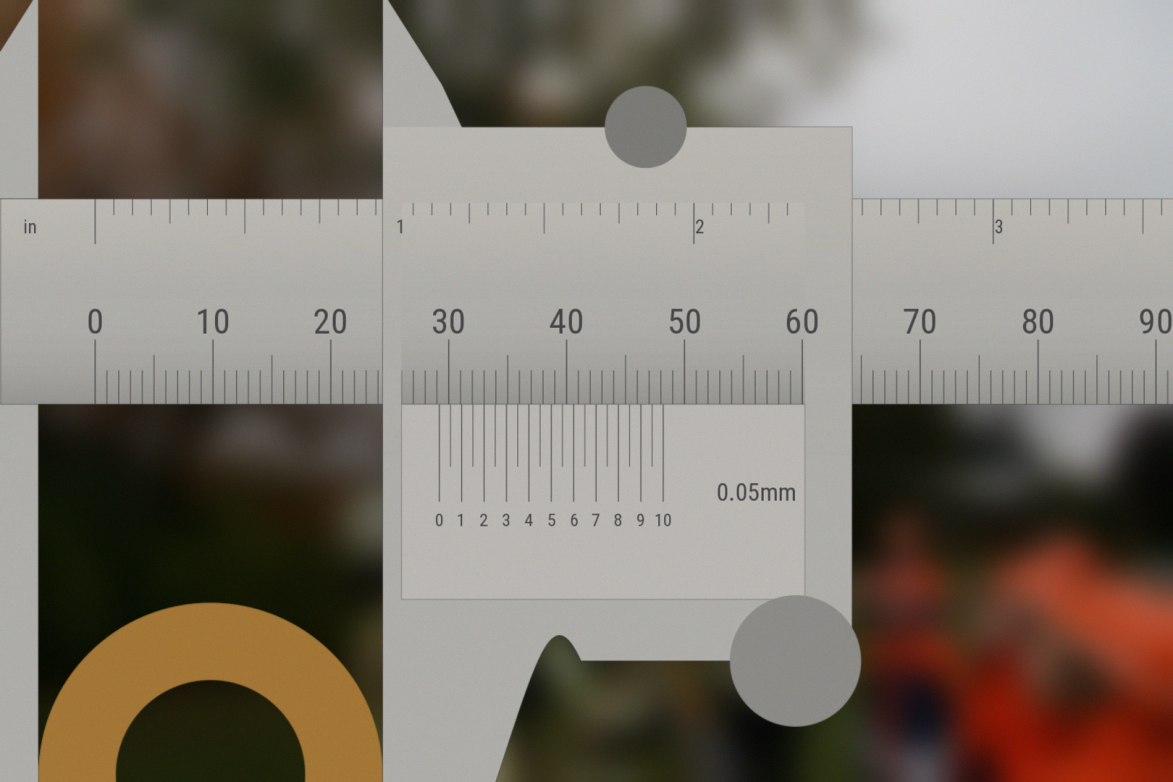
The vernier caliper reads 29.2 mm
